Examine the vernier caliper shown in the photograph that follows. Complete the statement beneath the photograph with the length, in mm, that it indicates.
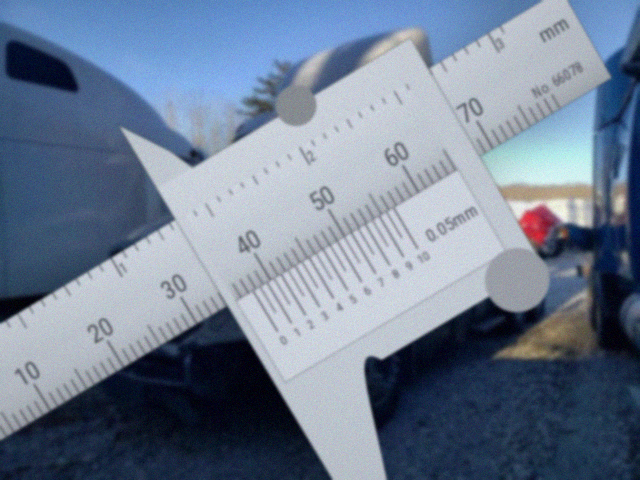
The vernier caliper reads 37.6 mm
